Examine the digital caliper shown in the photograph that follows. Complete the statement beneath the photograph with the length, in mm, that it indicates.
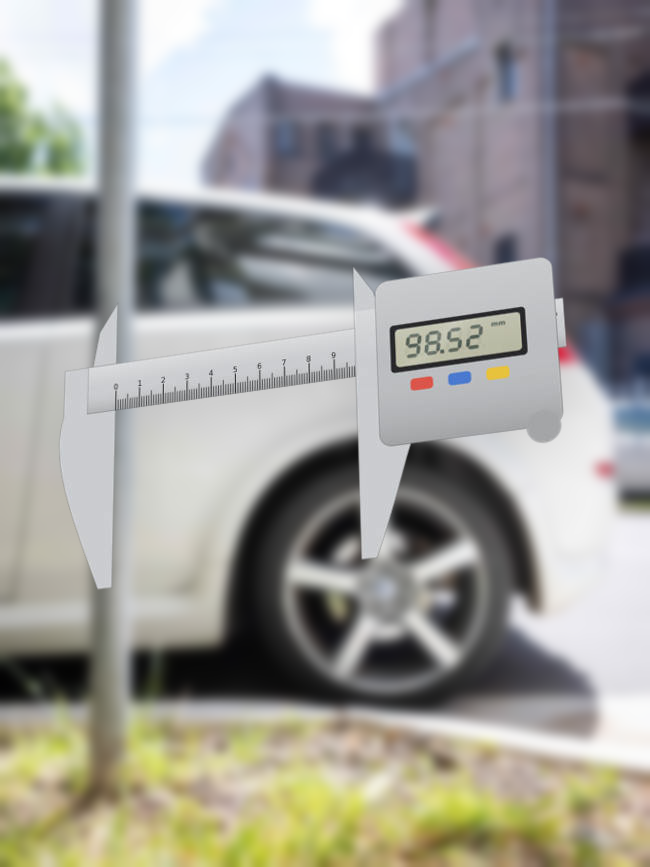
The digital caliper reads 98.52 mm
